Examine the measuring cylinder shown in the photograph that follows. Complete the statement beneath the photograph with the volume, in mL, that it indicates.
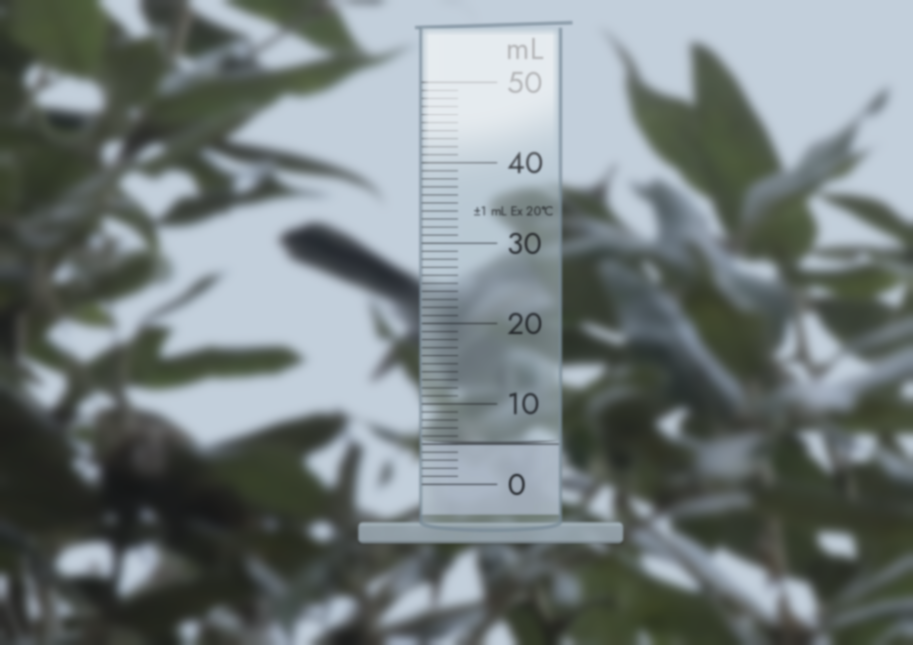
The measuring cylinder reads 5 mL
